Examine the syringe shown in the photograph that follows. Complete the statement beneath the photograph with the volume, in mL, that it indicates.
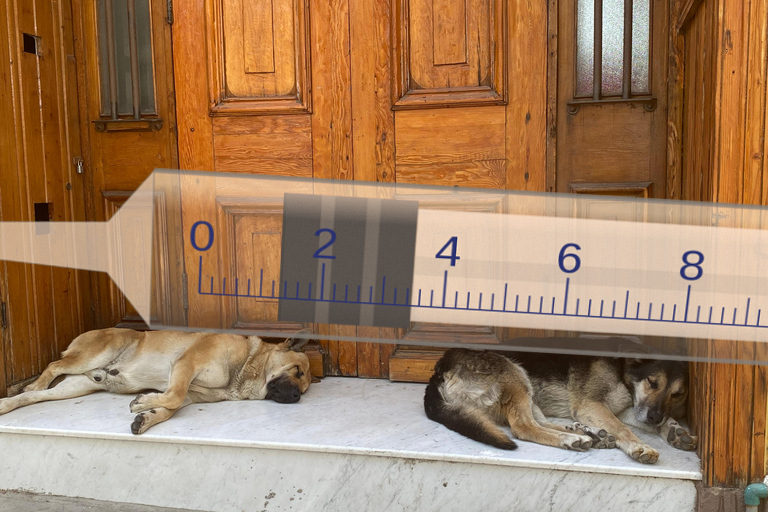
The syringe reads 1.3 mL
